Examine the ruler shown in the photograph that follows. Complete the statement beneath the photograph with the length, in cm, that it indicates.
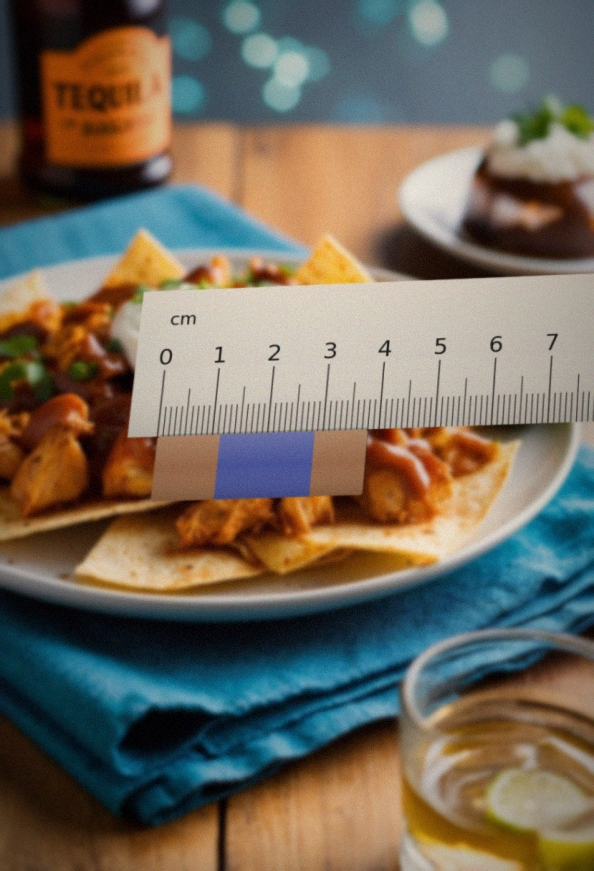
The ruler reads 3.8 cm
